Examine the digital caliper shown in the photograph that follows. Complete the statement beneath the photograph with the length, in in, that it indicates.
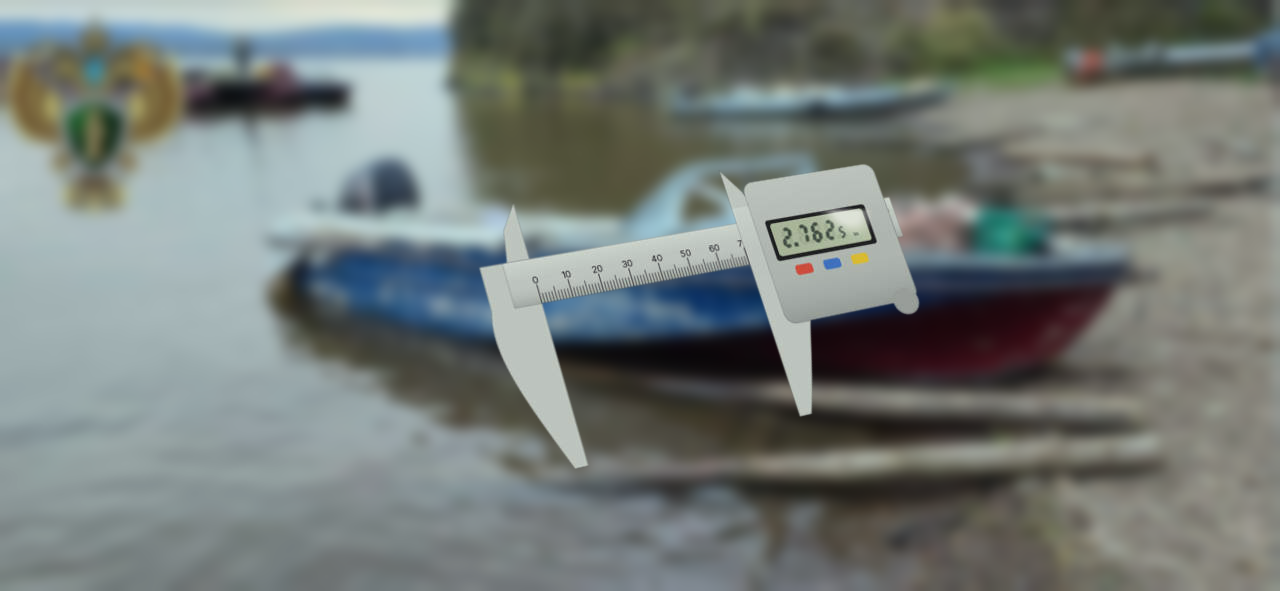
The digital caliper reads 2.7625 in
